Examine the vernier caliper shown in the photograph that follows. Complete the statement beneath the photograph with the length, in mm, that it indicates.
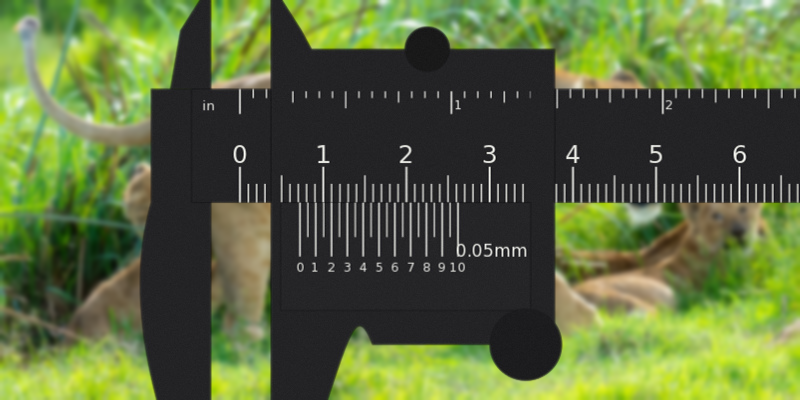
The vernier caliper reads 7.2 mm
